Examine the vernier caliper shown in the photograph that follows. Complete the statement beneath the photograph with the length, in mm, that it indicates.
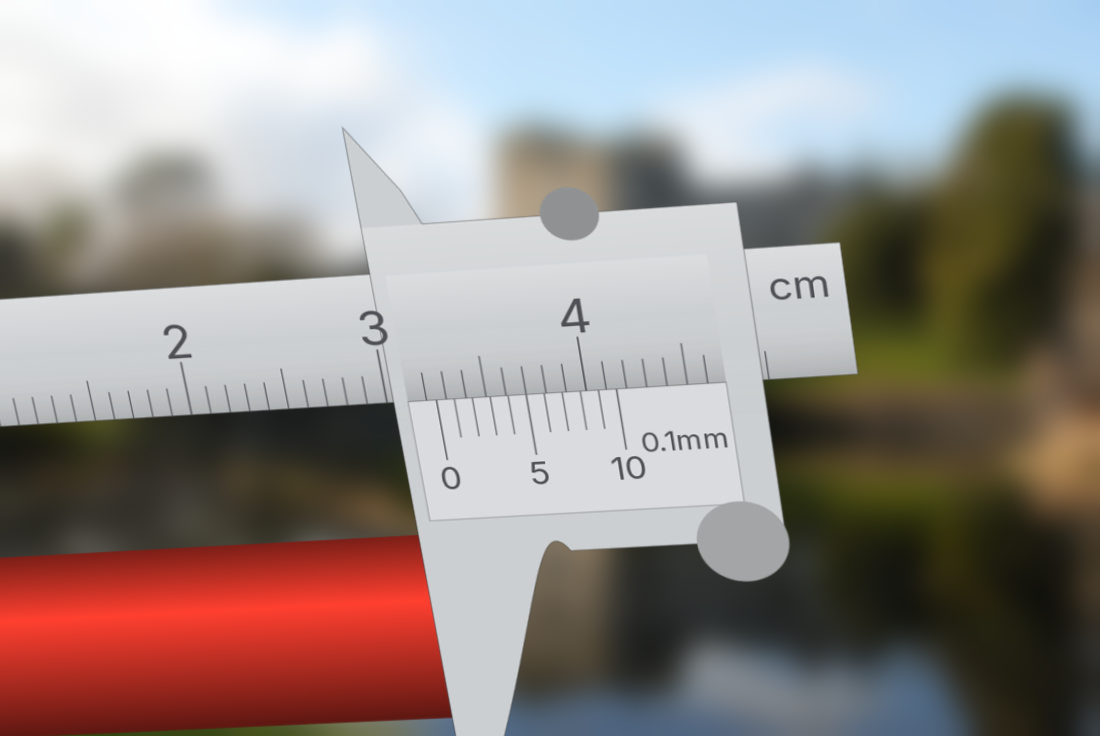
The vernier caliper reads 32.5 mm
